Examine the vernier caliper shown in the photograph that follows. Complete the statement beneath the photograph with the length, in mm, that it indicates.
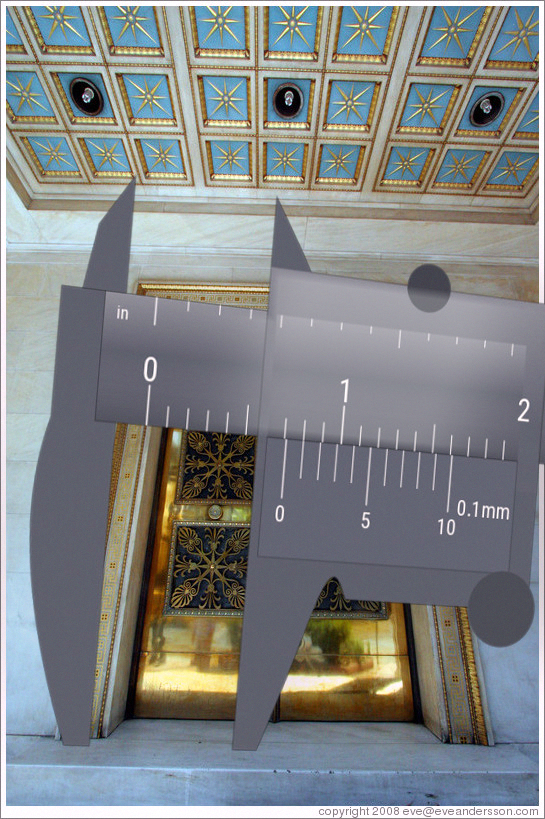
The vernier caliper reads 7.1 mm
